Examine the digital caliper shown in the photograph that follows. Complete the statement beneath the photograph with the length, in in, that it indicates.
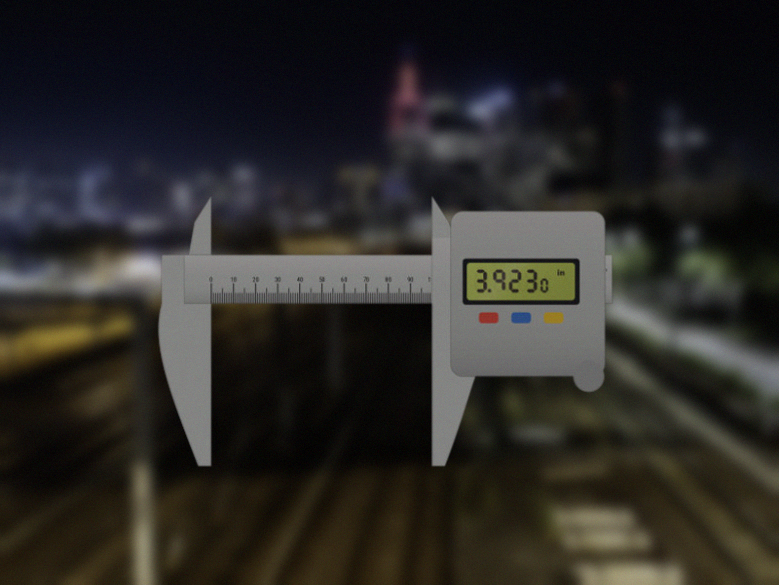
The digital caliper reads 3.9230 in
